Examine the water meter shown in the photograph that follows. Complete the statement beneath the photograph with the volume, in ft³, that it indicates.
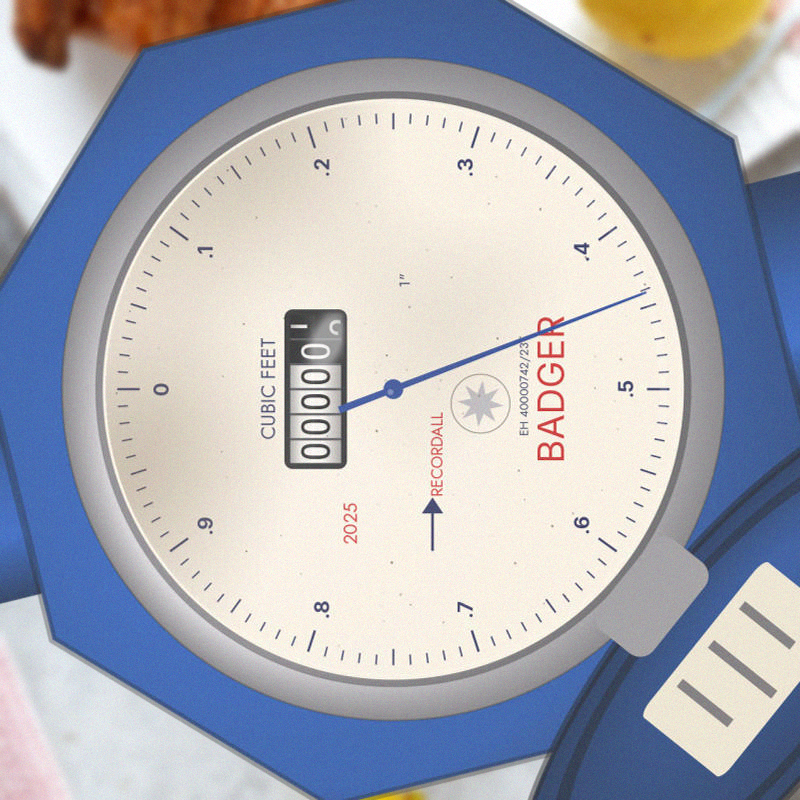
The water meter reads 1.44 ft³
